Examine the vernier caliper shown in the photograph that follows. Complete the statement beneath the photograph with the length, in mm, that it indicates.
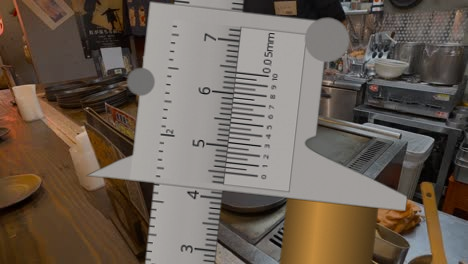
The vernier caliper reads 45.0 mm
